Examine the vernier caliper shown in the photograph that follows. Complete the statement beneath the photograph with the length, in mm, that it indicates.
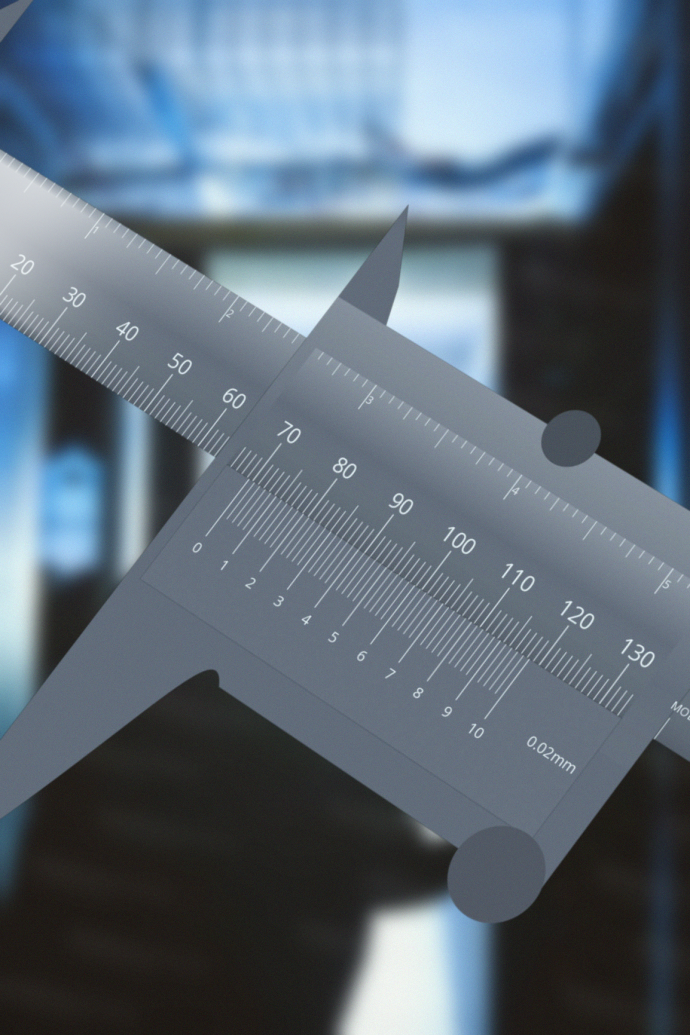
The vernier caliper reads 69.4 mm
